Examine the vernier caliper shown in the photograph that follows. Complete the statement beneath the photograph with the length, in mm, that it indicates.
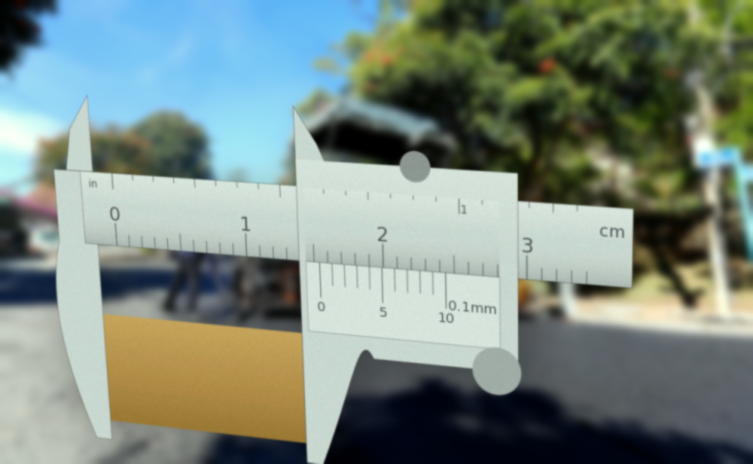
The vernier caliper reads 15.4 mm
